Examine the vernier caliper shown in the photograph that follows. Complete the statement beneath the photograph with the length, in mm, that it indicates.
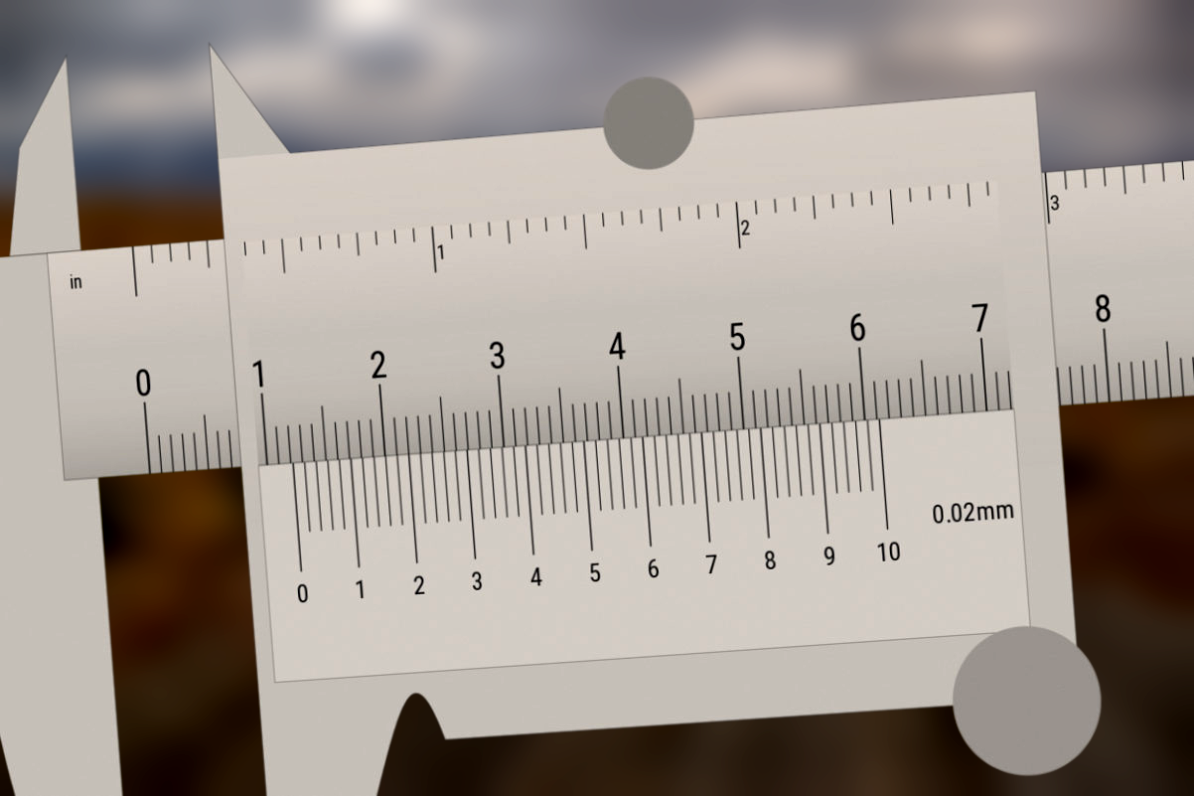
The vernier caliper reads 12.2 mm
